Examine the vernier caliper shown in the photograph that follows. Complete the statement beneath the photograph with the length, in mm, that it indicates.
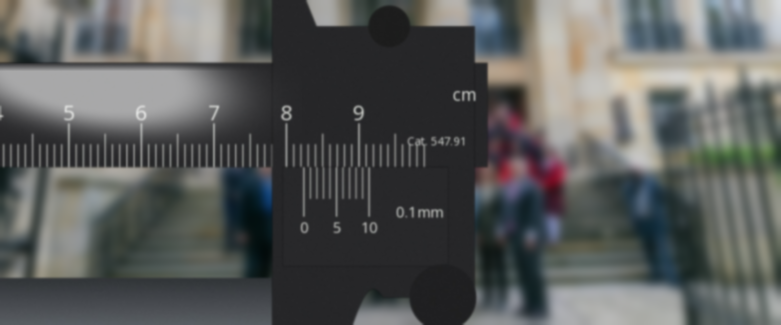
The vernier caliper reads 82.4 mm
